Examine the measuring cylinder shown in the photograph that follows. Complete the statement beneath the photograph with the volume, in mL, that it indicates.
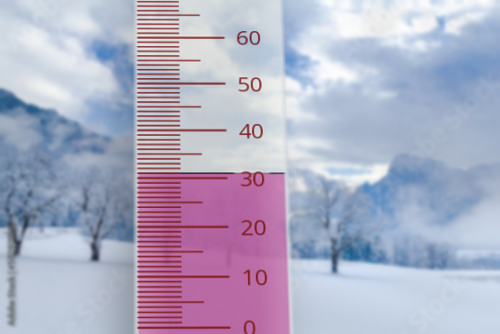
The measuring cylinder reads 31 mL
